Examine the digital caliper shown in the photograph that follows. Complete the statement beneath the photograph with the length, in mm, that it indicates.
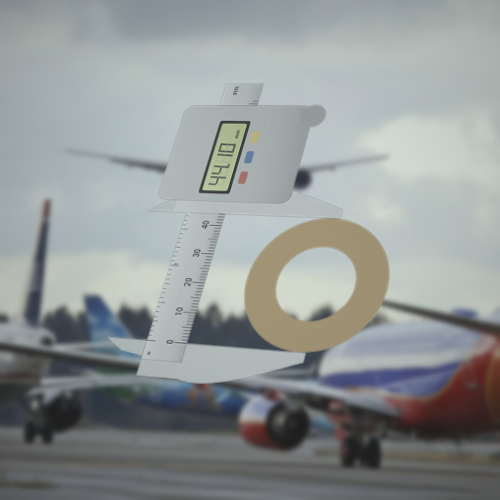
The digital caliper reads 44.10 mm
